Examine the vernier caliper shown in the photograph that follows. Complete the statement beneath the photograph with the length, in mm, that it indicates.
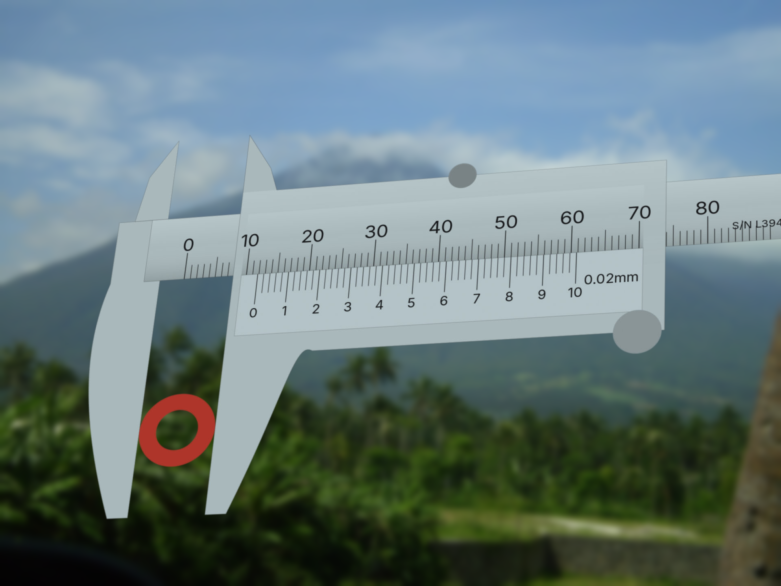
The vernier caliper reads 11.8 mm
